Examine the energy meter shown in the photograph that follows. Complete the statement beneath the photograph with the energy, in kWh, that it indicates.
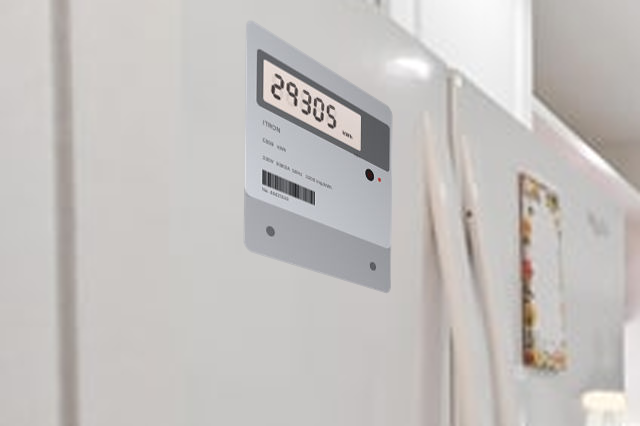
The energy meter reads 29305 kWh
